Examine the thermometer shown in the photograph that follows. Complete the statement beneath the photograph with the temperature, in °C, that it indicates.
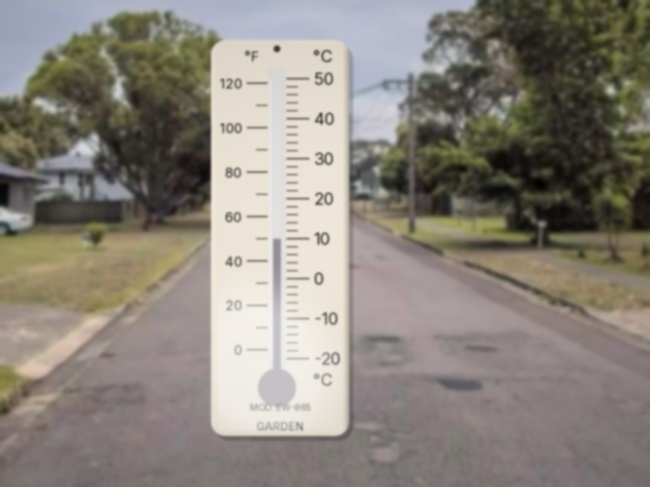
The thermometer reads 10 °C
